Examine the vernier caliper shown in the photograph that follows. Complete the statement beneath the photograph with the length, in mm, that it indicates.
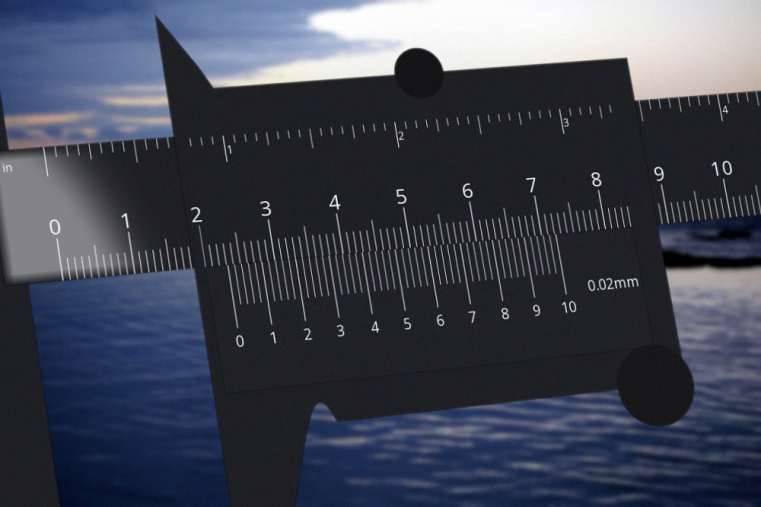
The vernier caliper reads 23.2 mm
